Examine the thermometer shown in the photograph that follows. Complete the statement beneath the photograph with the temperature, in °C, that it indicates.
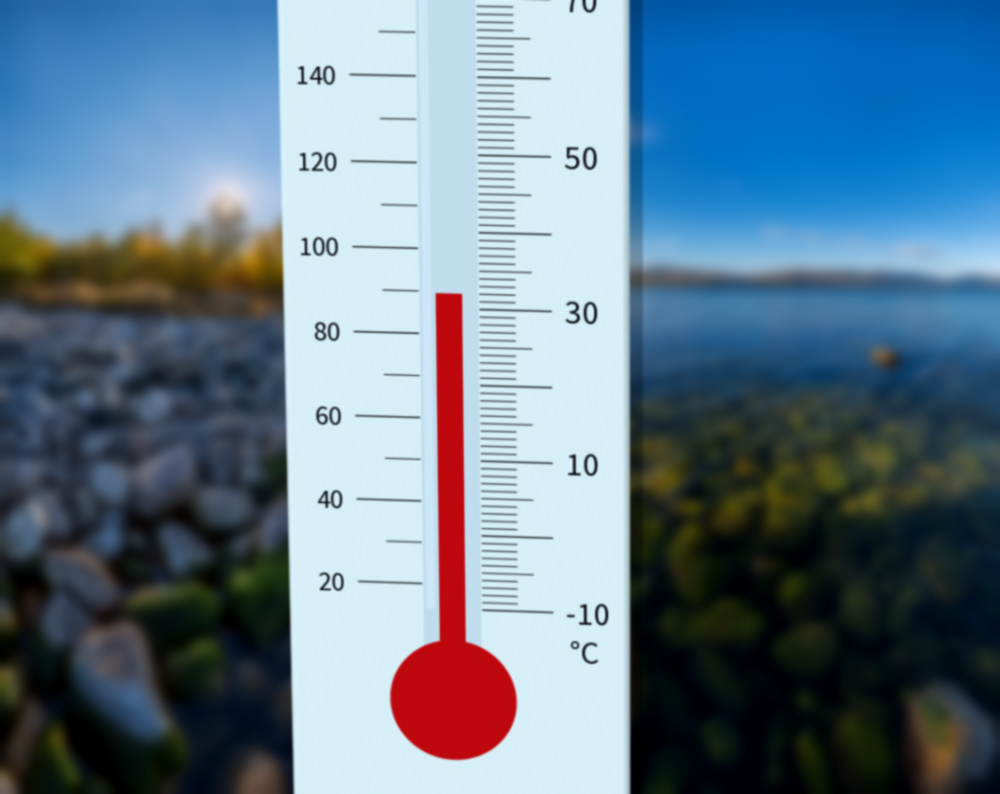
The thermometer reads 32 °C
